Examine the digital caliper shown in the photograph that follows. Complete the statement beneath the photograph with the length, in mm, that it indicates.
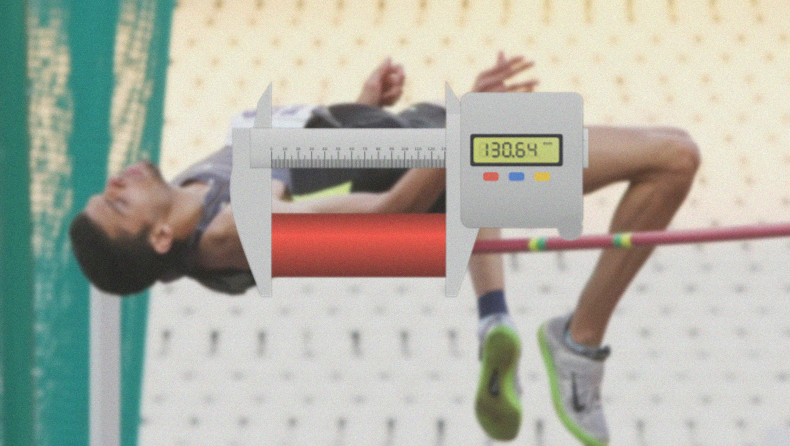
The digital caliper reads 130.64 mm
